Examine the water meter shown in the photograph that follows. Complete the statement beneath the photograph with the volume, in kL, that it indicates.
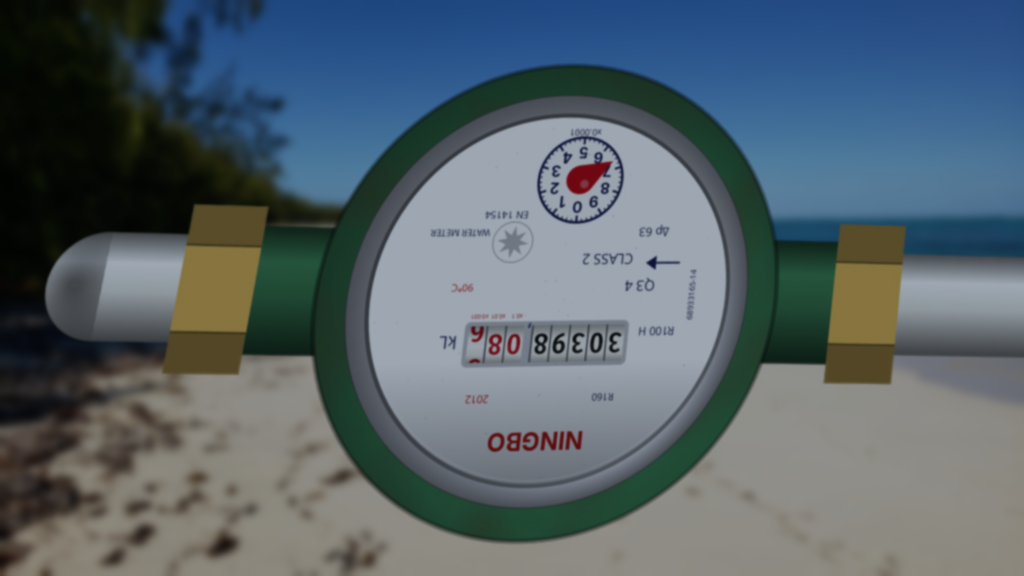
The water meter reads 30398.0856 kL
